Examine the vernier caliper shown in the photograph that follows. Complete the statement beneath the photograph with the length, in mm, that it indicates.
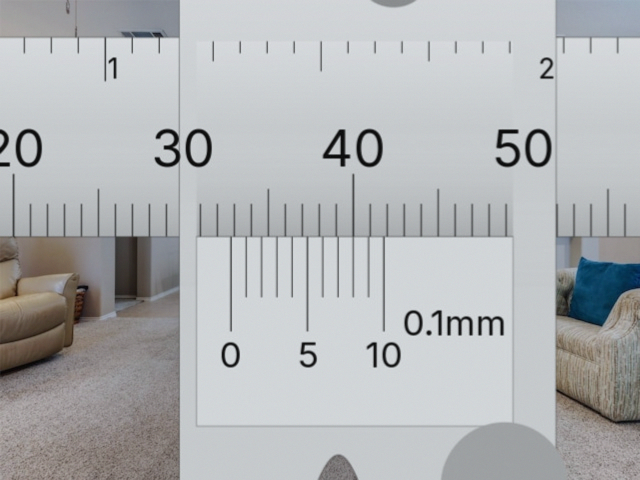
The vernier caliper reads 32.8 mm
